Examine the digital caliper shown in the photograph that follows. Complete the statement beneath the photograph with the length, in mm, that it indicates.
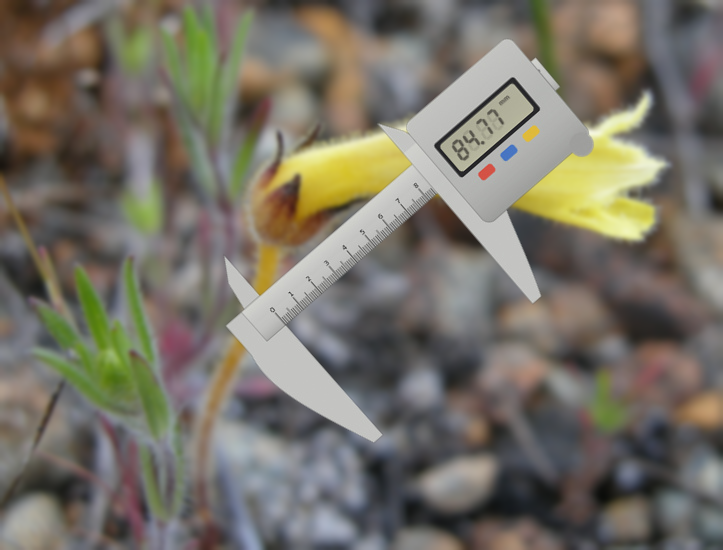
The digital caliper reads 84.77 mm
